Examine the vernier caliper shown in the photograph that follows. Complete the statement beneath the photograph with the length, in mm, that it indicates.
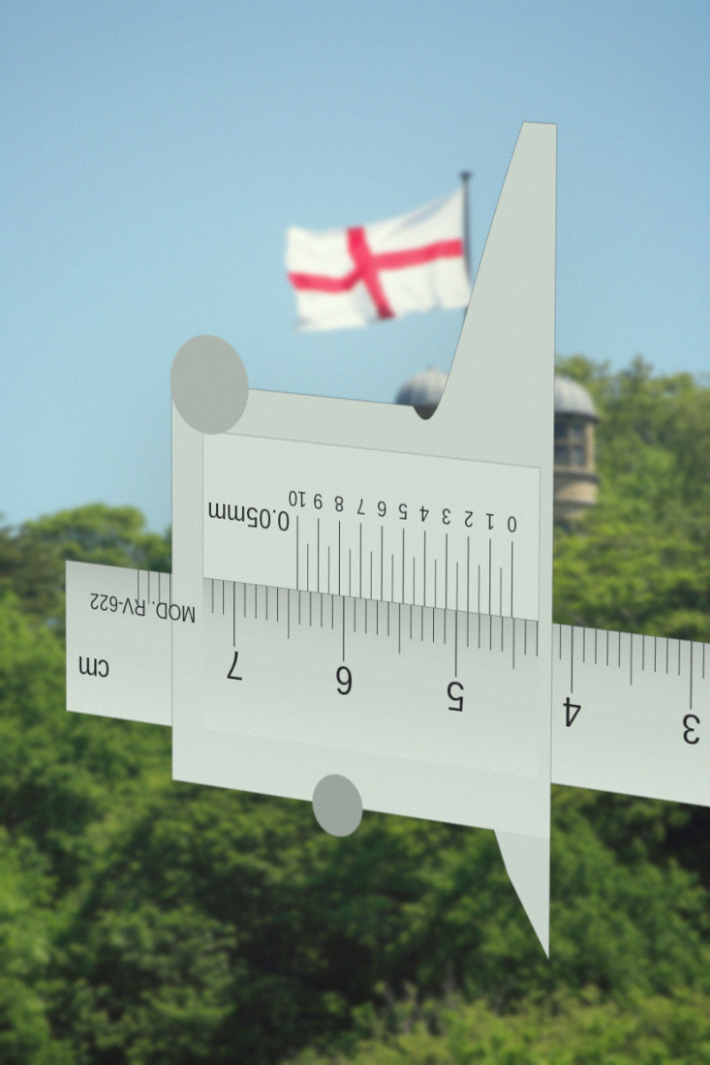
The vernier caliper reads 45.2 mm
